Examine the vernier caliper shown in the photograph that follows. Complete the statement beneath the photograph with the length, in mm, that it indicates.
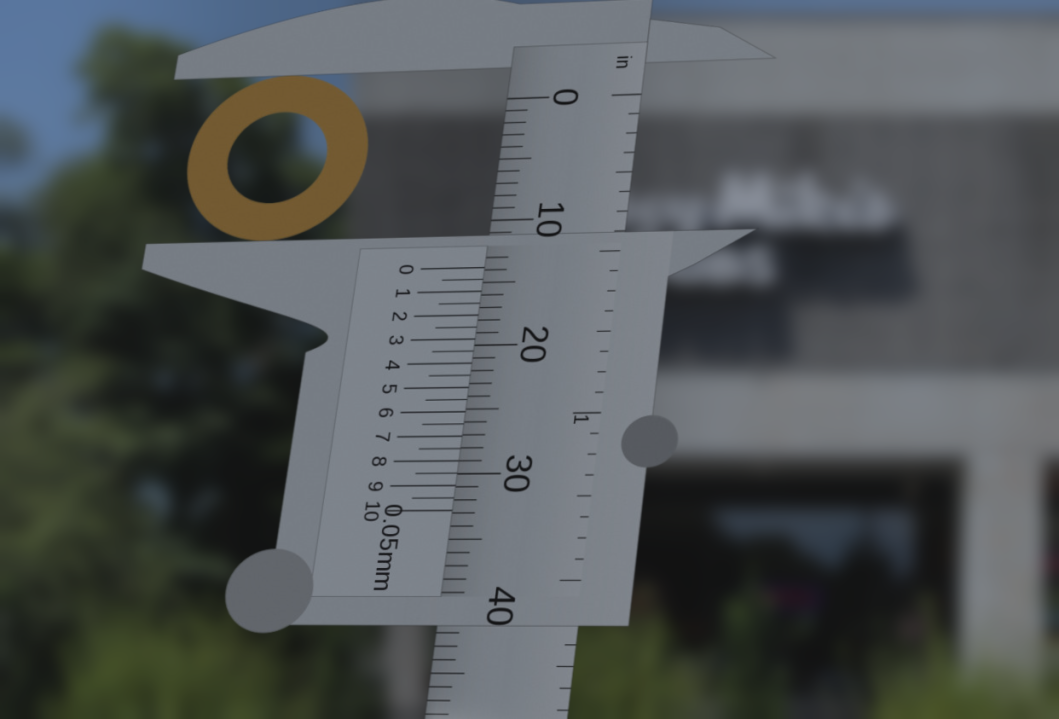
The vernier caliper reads 13.8 mm
